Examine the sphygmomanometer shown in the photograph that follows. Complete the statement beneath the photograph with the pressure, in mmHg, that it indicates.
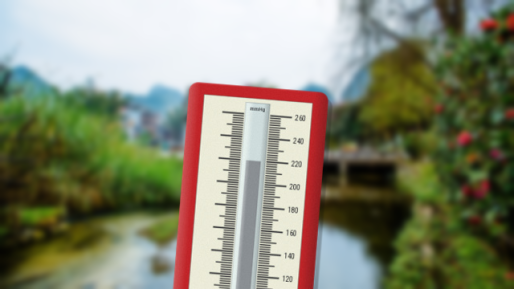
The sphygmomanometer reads 220 mmHg
